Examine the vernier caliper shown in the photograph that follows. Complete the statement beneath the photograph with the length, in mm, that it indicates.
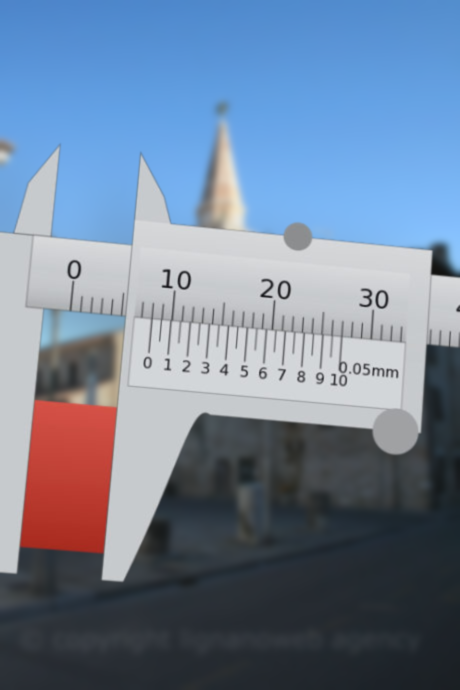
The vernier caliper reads 8.0 mm
